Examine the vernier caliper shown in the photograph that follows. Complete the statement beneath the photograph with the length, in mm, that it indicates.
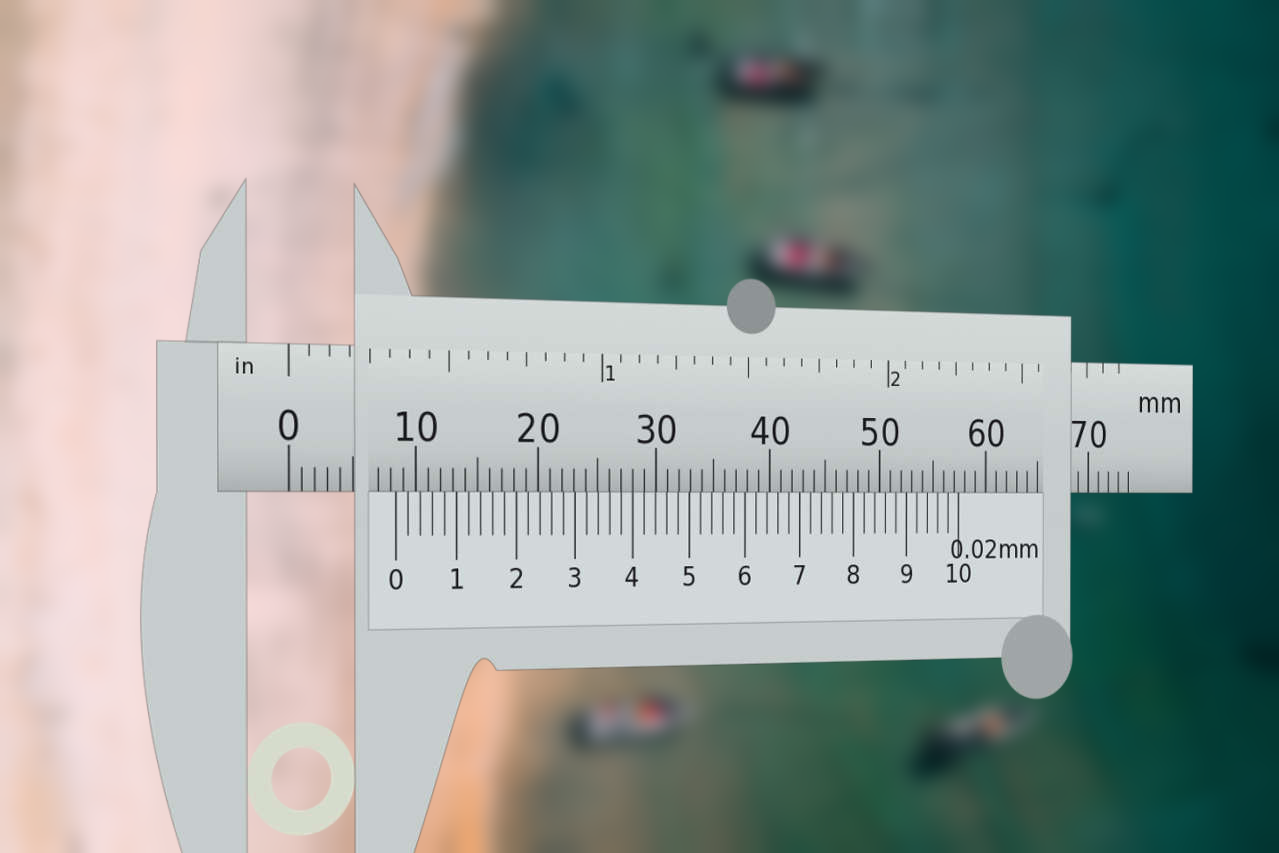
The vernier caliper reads 8.4 mm
